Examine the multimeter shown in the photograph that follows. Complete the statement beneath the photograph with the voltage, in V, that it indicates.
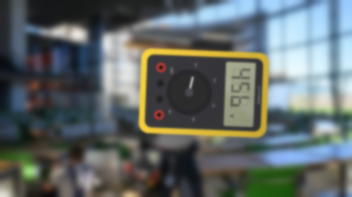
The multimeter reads 456 V
